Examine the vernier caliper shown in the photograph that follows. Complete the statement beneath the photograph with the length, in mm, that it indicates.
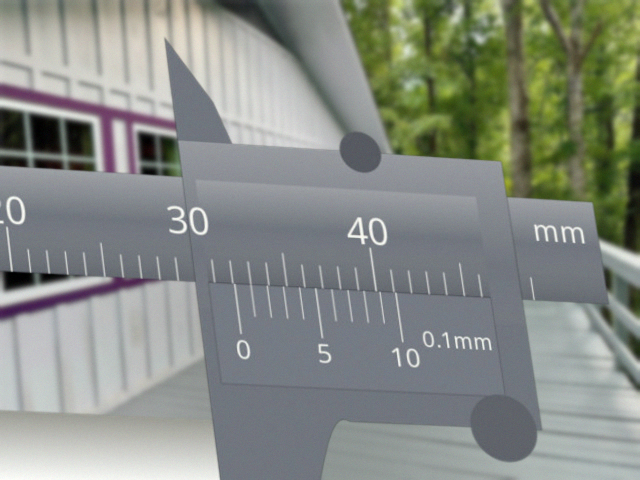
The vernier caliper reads 32.1 mm
